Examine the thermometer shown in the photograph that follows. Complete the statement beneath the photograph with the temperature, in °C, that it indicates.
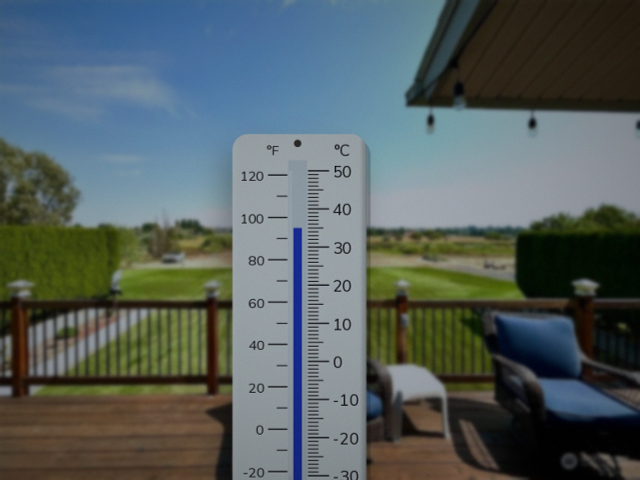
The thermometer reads 35 °C
